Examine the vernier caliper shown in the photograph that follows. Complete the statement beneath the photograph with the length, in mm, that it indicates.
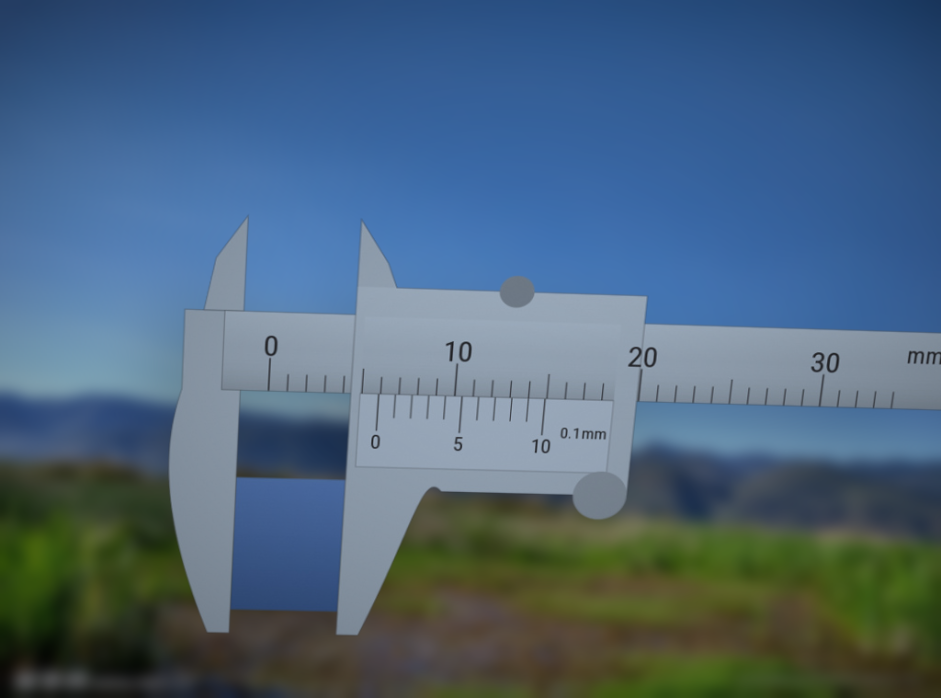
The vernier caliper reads 5.9 mm
